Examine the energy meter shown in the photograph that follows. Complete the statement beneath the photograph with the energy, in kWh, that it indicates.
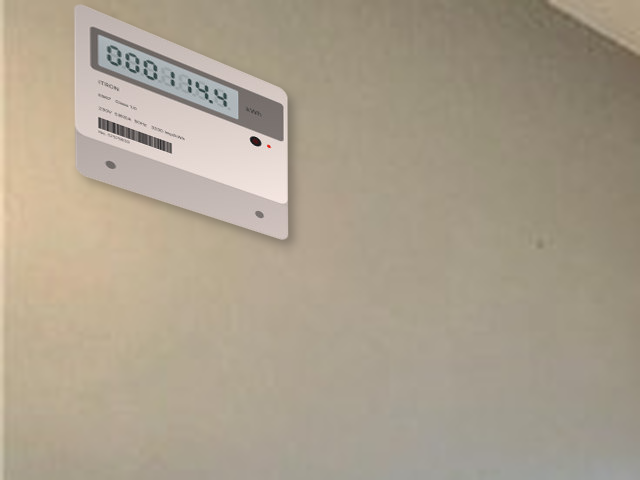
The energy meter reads 114.4 kWh
